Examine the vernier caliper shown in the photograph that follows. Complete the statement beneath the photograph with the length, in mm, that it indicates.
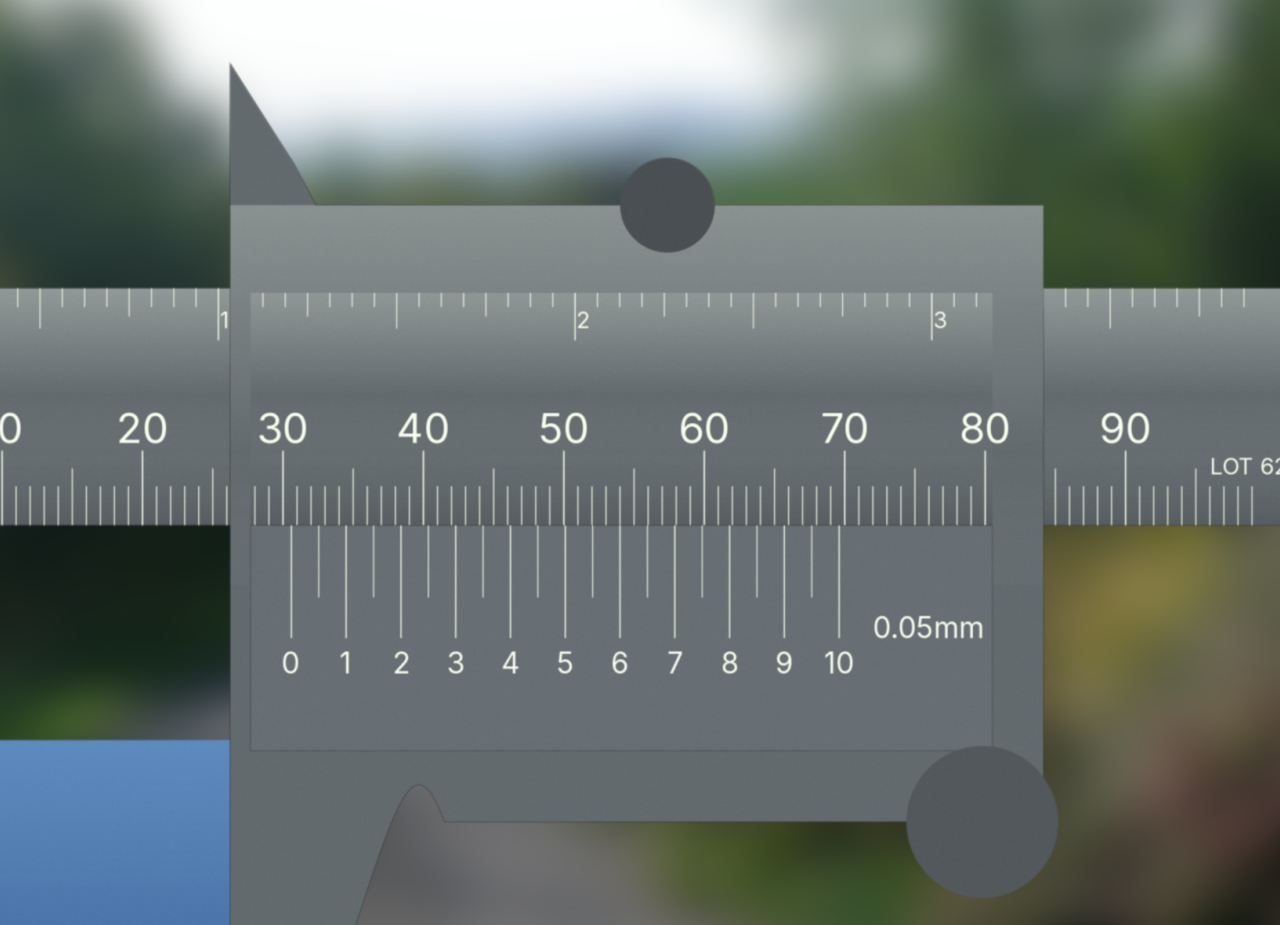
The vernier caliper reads 30.6 mm
